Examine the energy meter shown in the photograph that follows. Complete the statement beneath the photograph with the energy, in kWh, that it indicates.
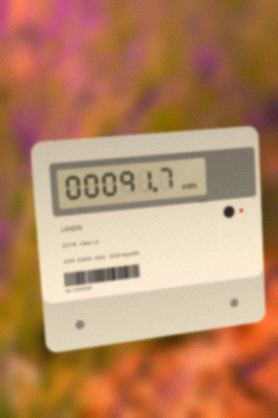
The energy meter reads 91.7 kWh
